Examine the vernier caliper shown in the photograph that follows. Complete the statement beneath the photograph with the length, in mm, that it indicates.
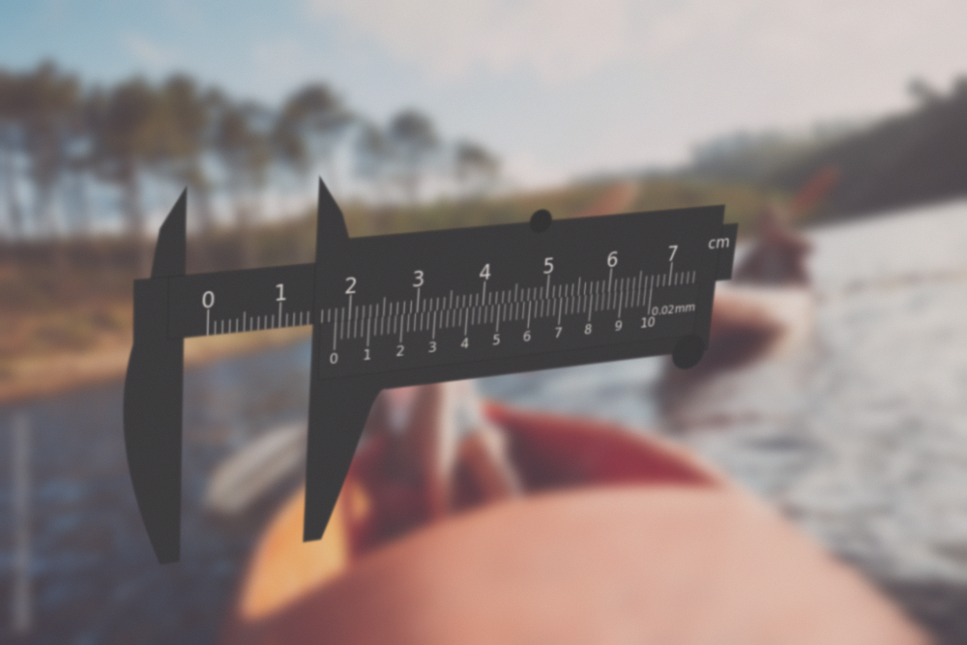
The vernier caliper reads 18.0 mm
